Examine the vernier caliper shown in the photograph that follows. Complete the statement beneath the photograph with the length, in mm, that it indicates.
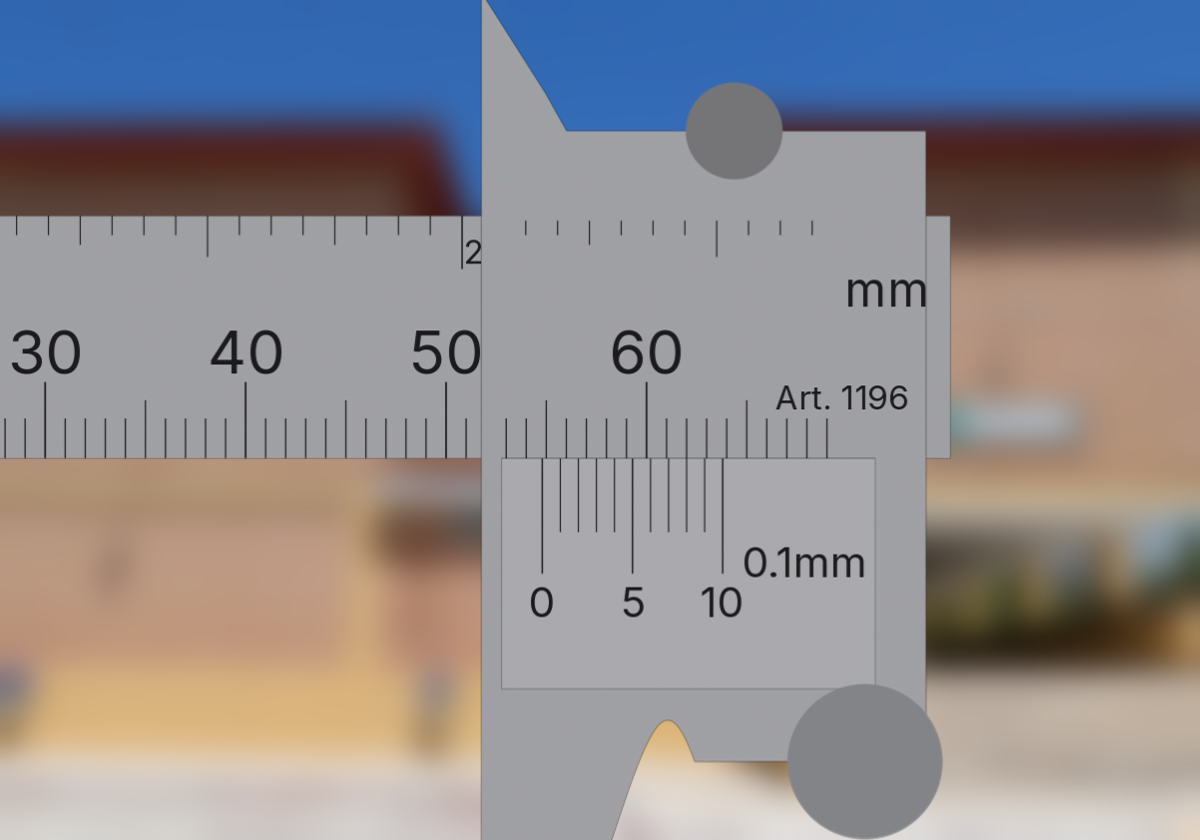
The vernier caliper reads 54.8 mm
